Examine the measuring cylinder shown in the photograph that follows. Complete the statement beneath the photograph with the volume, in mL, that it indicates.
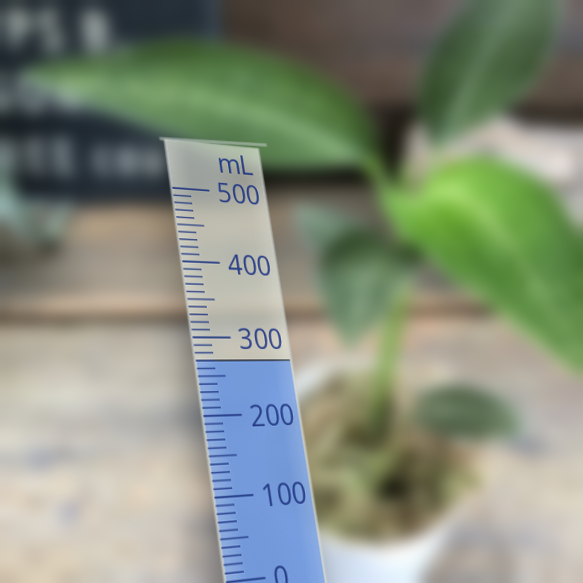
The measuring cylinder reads 270 mL
